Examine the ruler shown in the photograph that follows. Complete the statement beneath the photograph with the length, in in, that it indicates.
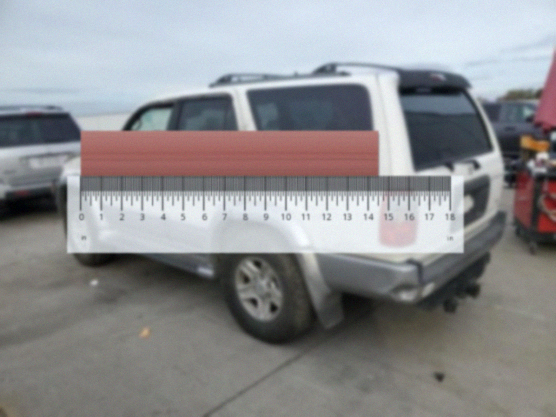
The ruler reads 14.5 in
